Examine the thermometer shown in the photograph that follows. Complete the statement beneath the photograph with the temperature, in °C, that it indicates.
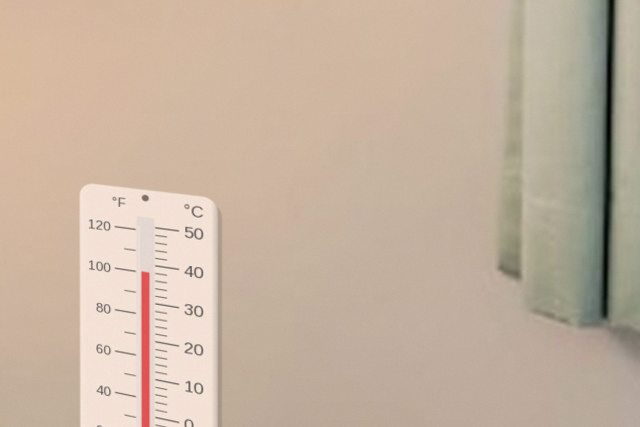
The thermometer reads 38 °C
